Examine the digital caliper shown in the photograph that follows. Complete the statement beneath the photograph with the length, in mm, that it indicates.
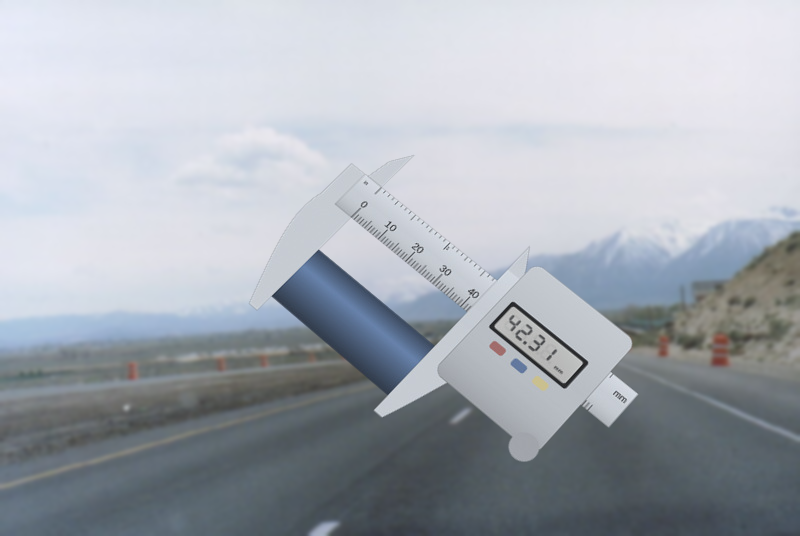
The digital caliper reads 42.31 mm
